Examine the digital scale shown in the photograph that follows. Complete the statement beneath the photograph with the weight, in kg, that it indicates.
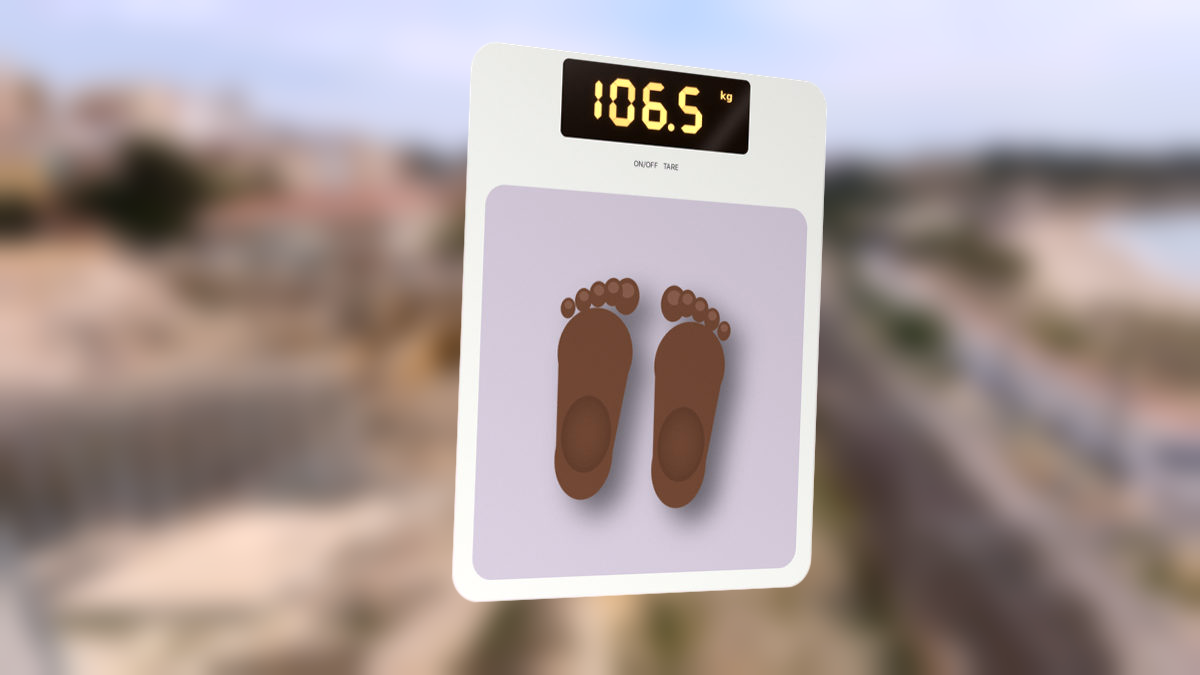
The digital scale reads 106.5 kg
